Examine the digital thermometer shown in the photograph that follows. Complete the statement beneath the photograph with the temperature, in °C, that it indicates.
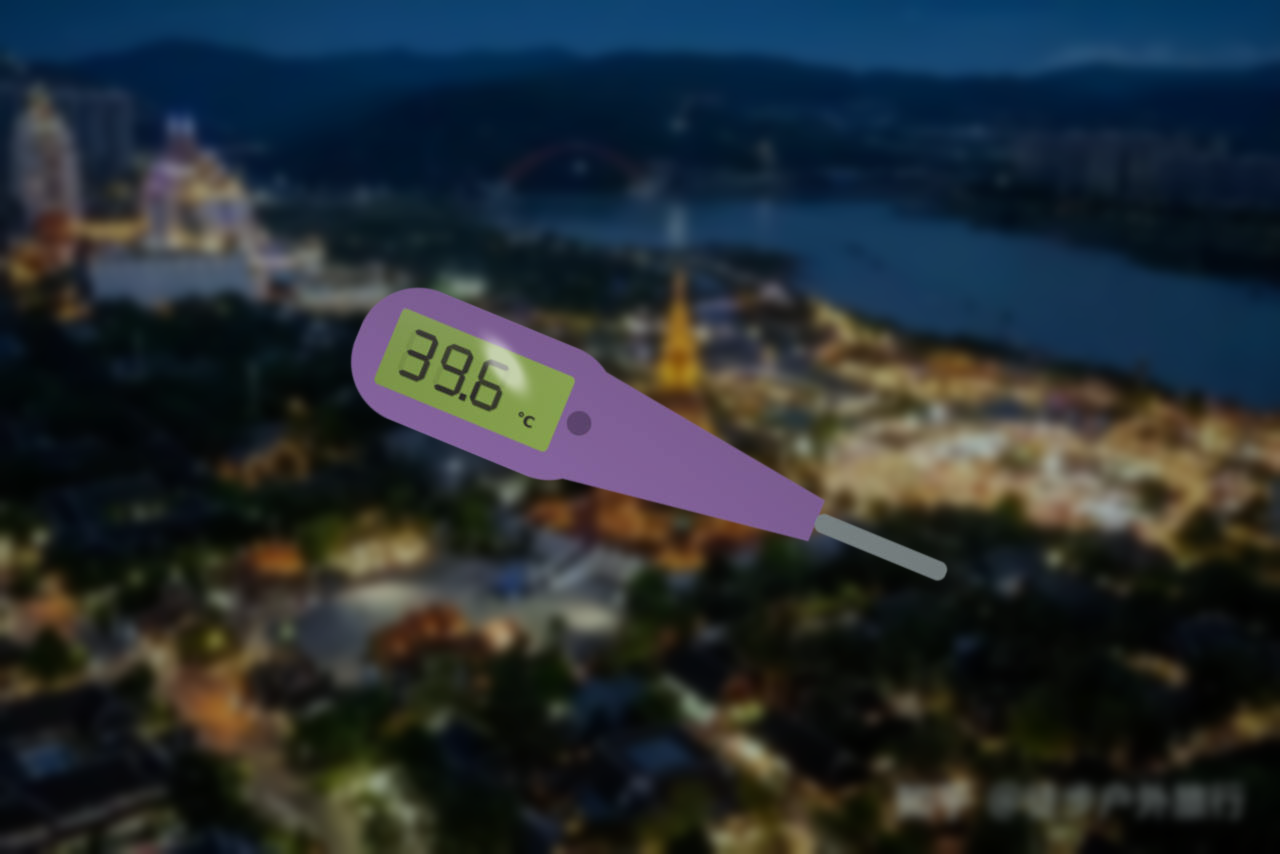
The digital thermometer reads 39.6 °C
